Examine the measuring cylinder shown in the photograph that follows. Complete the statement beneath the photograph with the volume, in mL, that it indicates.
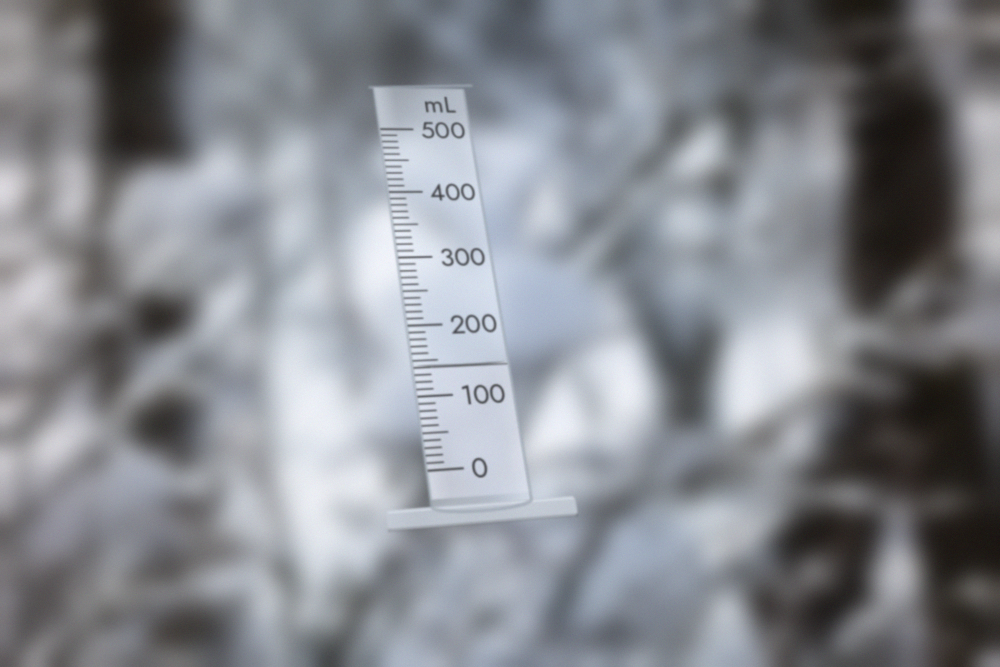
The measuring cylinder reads 140 mL
